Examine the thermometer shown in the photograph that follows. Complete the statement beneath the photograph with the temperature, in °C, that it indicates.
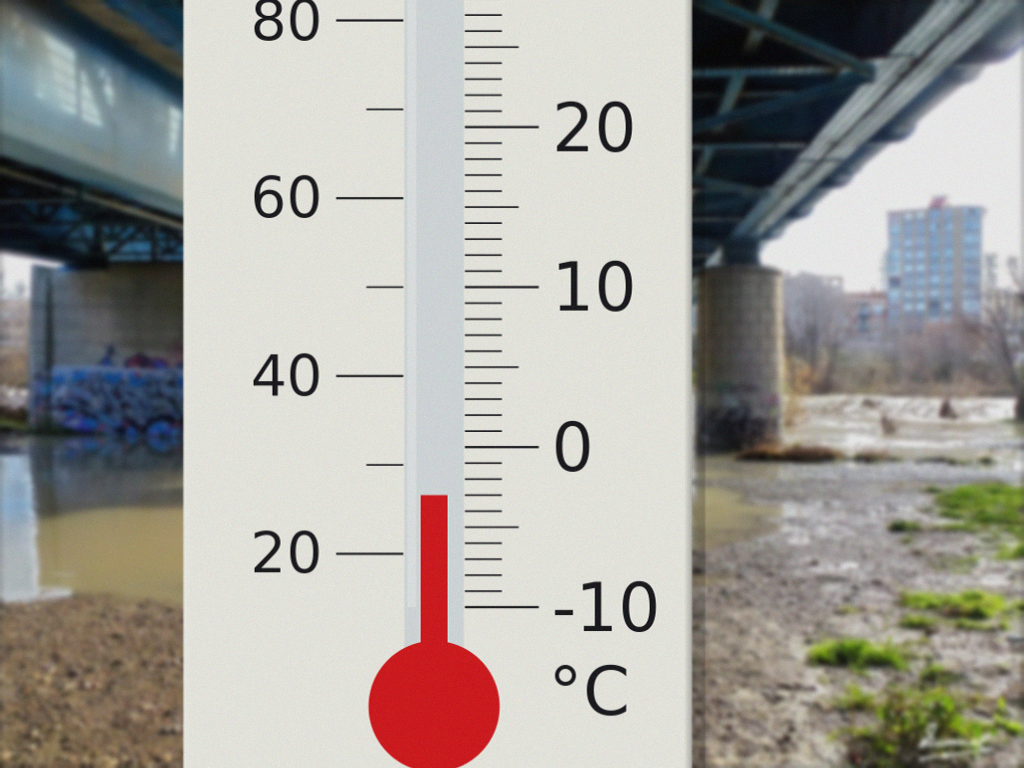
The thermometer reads -3 °C
